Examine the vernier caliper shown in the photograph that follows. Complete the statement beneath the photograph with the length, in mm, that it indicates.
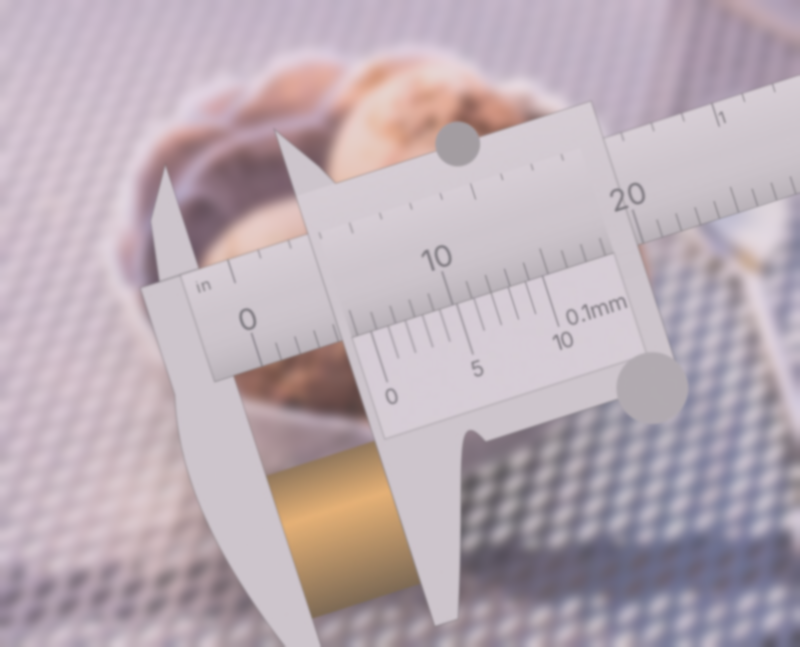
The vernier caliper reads 5.7 mm
